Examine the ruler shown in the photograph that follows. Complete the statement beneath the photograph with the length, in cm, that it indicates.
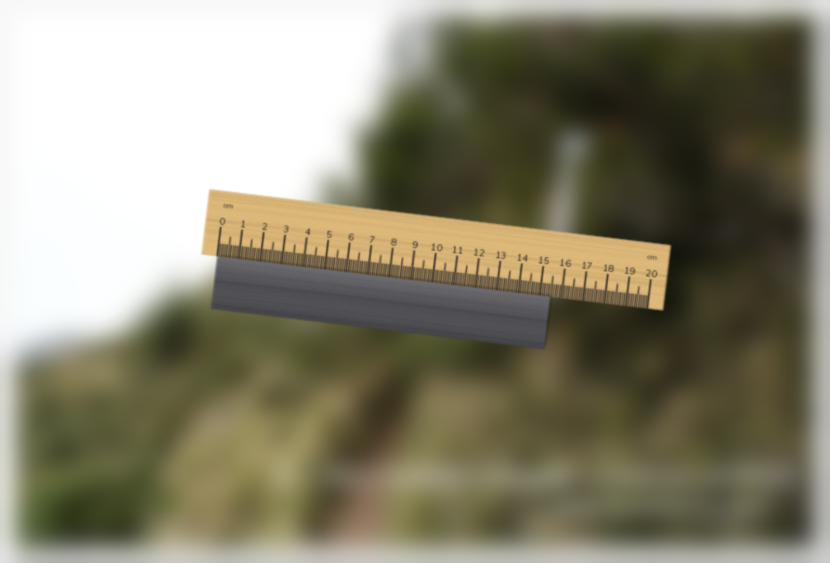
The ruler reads 15.5 cm
